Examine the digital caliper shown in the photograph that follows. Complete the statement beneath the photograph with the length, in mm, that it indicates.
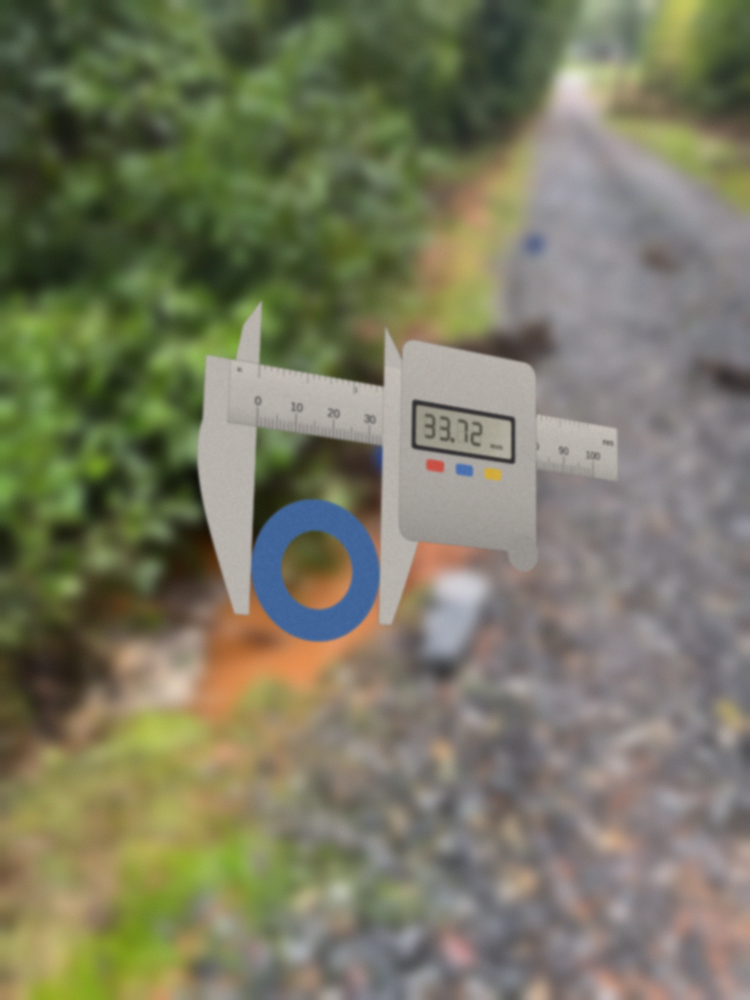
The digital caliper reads 33.72 mm
